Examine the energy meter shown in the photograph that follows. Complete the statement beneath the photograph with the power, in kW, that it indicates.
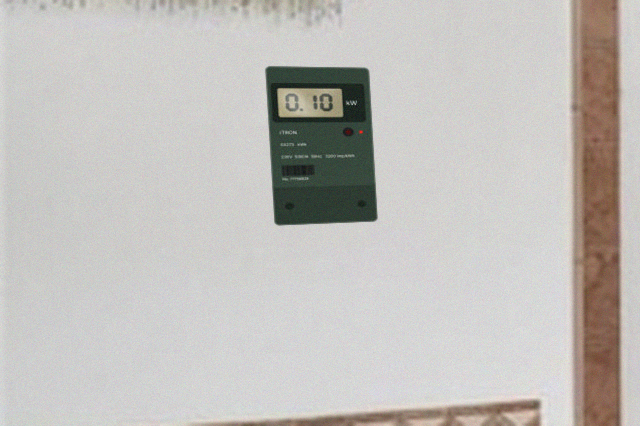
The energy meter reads 0.10 kW
